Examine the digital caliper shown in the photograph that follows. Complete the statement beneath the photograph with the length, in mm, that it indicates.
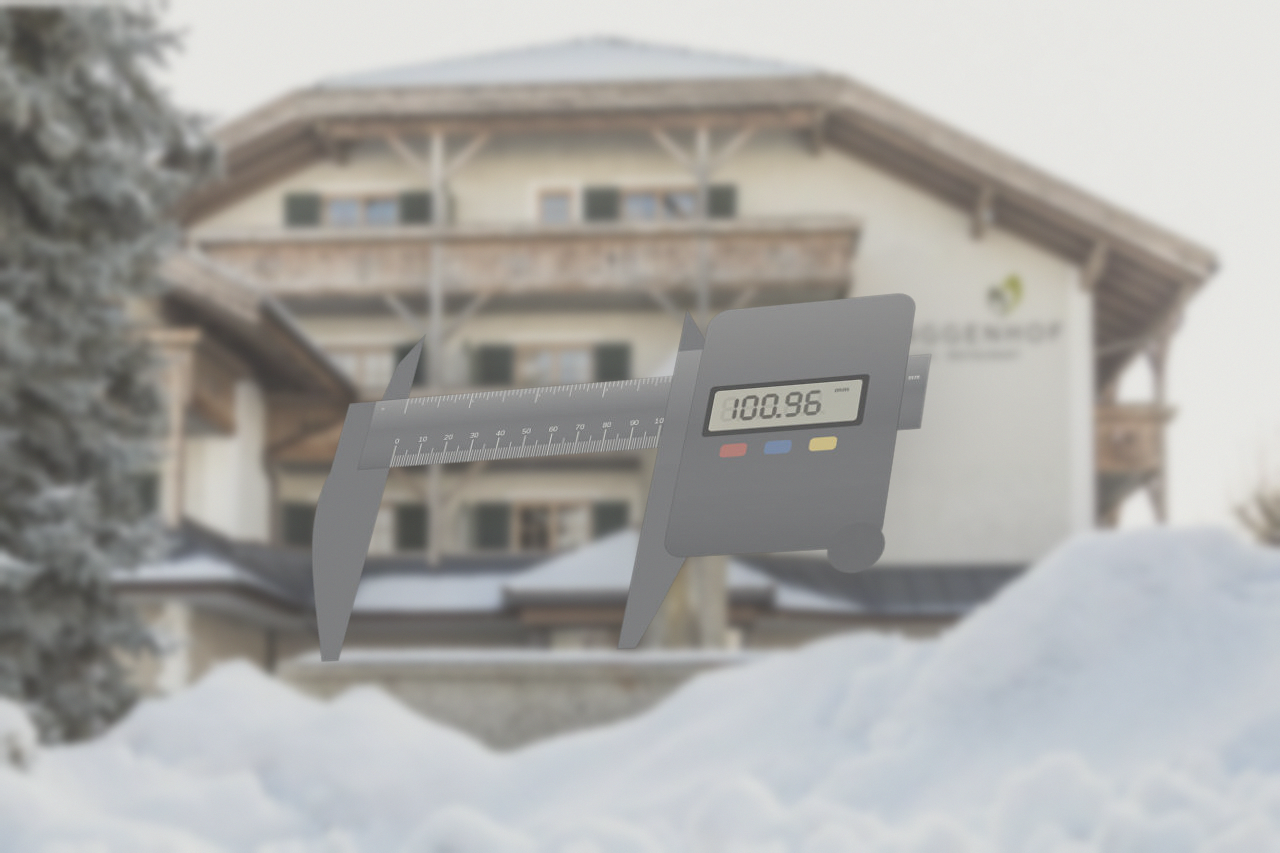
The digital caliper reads 100.96 mm
